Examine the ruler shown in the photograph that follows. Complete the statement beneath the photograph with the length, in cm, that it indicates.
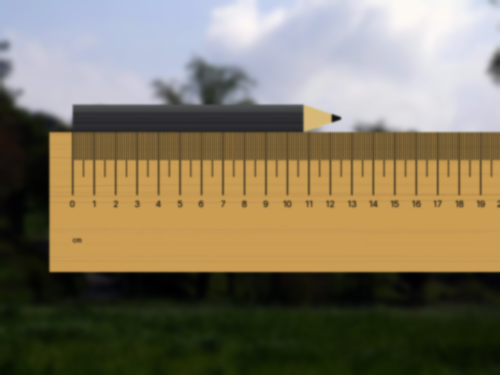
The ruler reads 12.5 cm
